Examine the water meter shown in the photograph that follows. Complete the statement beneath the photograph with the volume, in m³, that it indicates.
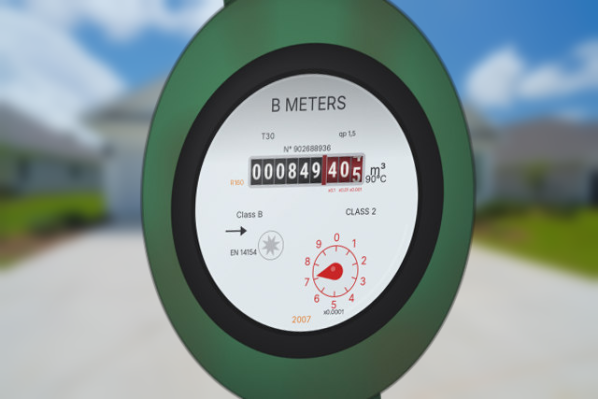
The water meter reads 849.4047 m³
